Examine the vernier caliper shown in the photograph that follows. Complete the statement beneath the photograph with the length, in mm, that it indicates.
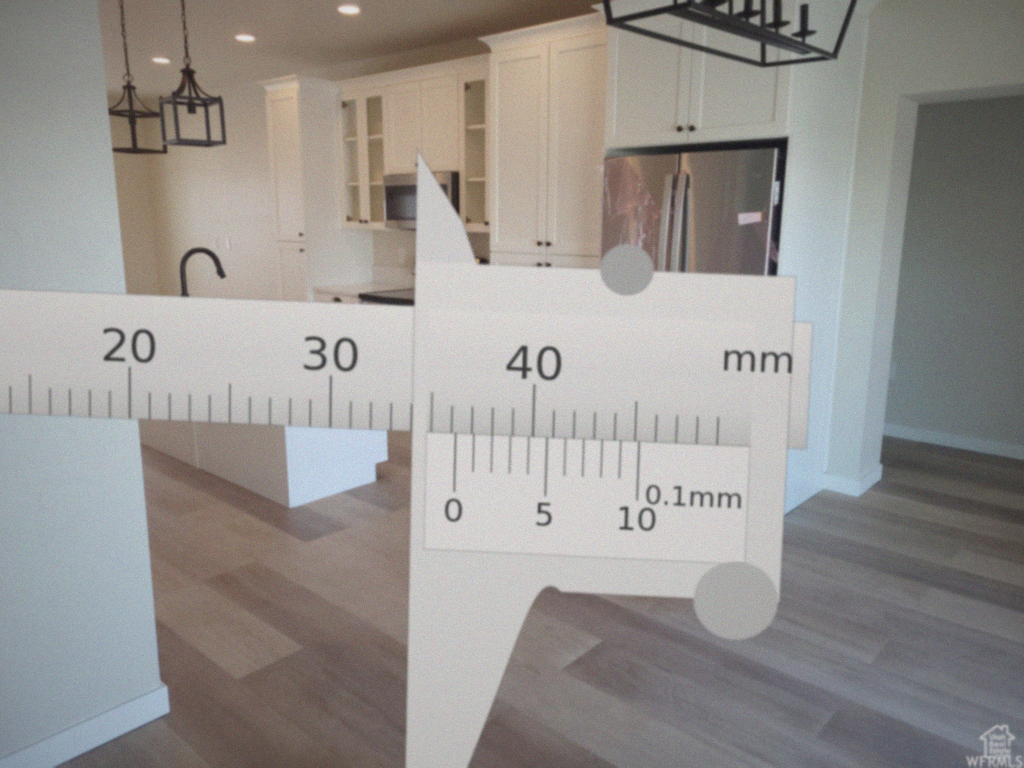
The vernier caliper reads 36.2 mm
